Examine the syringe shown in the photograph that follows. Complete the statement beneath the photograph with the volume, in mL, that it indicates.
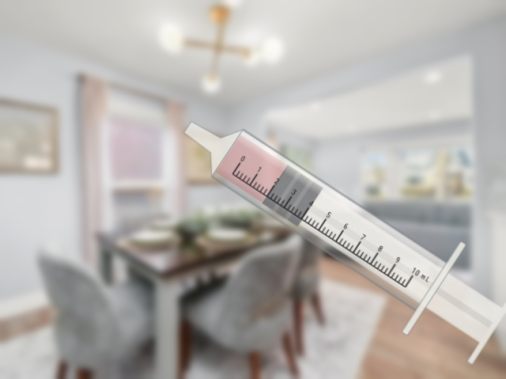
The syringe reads 2 mL
